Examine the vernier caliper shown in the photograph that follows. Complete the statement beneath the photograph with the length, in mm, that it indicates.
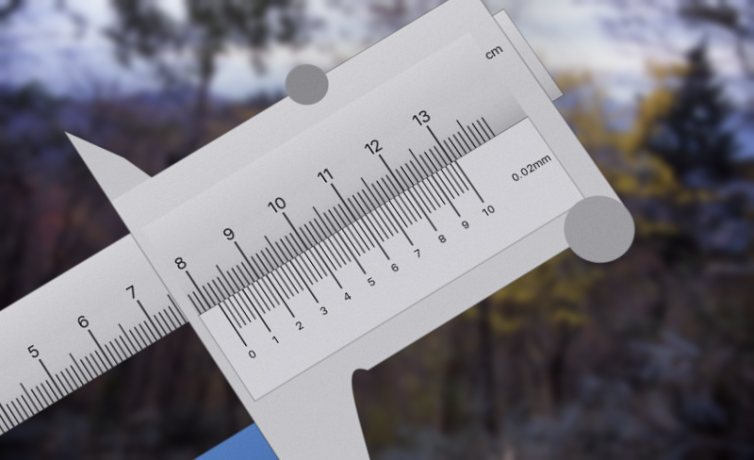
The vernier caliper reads 81.6 mm
